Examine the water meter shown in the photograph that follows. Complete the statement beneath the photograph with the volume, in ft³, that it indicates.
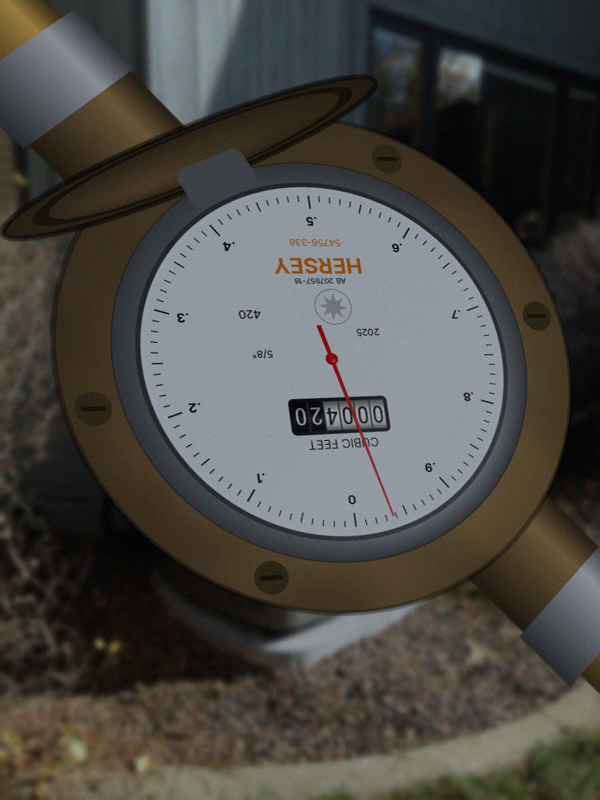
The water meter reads 419.96 ft³
